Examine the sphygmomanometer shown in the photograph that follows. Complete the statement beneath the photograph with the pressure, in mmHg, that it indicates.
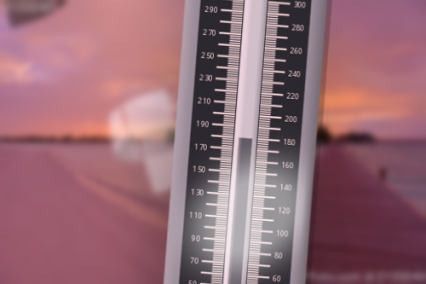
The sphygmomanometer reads 180 mmHg
